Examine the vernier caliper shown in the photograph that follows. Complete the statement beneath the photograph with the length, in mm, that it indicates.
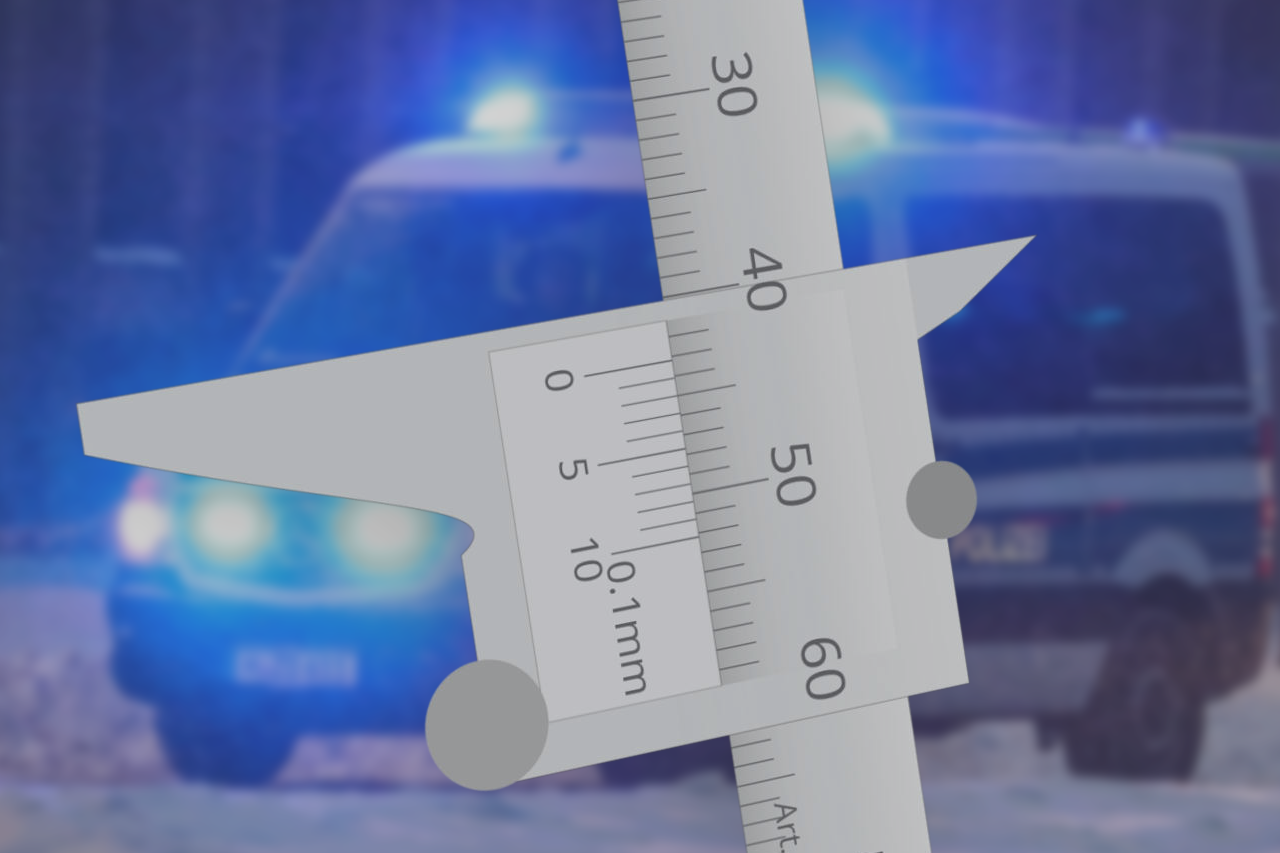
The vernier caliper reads 43.2 mm
